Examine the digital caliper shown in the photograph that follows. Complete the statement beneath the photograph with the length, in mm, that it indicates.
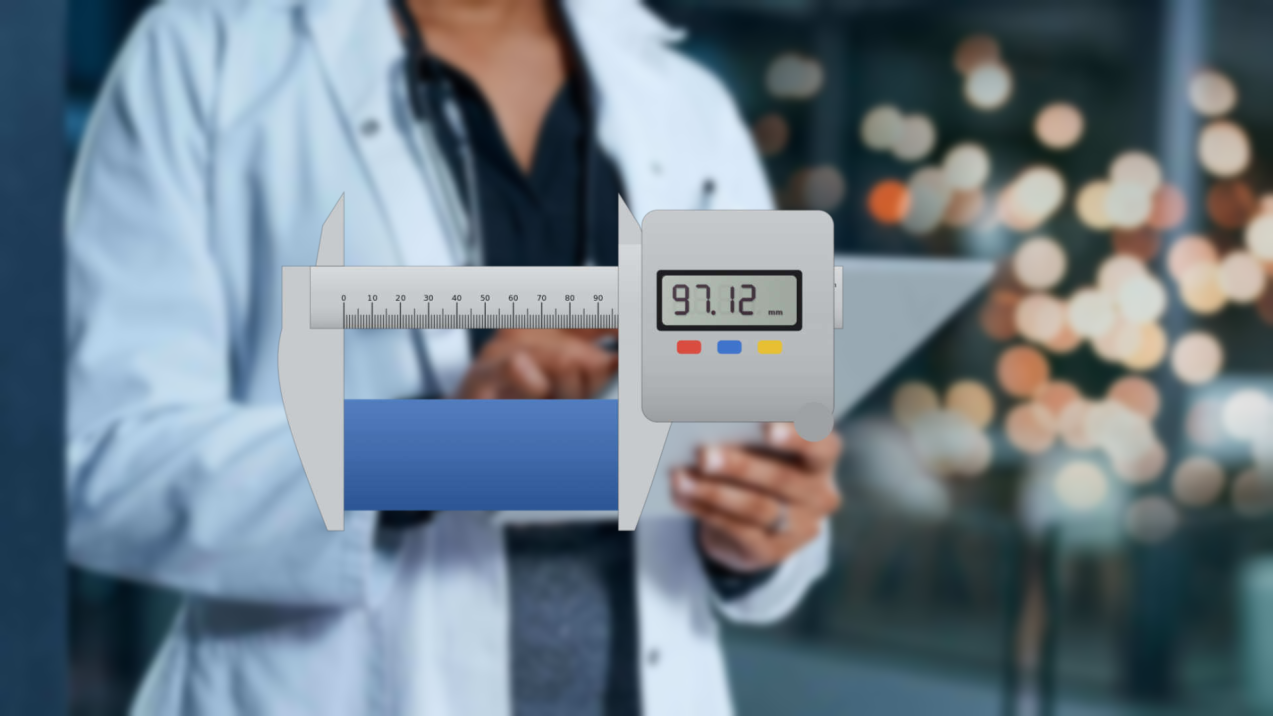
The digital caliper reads 97.12 mm
